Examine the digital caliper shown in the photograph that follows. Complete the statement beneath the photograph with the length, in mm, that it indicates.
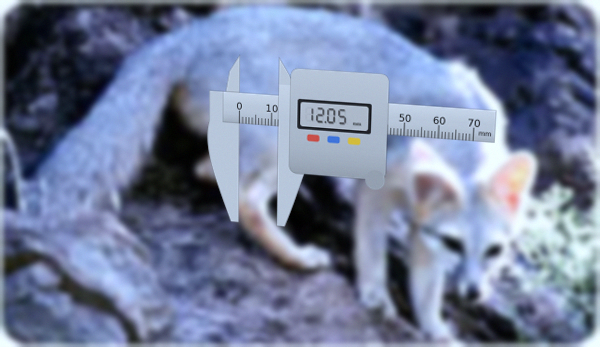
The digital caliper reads 12.05 mm
